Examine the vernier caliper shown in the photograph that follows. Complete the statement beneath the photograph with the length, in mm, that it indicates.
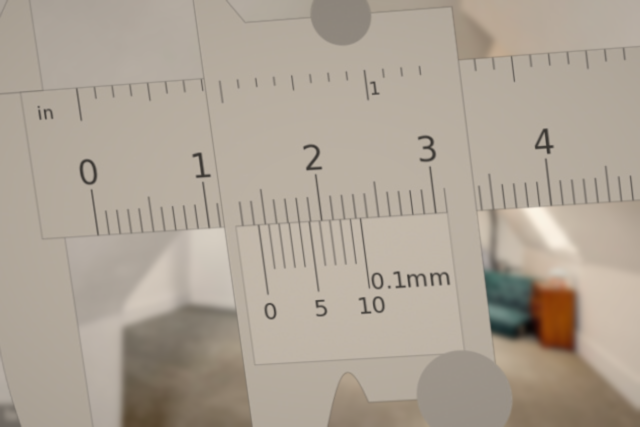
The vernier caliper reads 14.4 mm
